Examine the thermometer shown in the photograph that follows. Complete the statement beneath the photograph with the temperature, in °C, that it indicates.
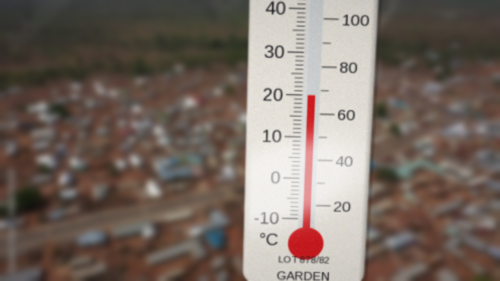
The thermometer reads 20 °C
